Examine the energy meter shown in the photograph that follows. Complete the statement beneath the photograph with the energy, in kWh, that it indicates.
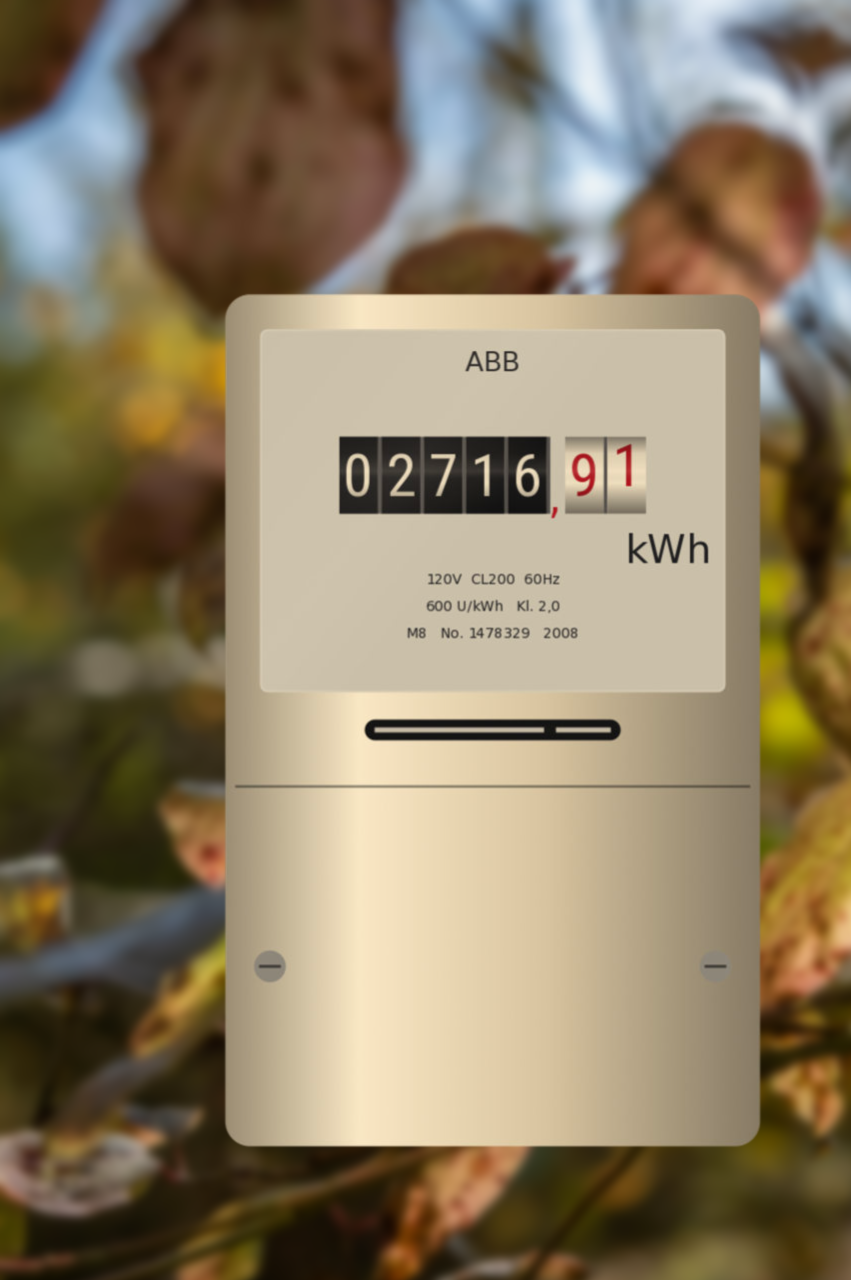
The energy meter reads 2716.91 kWh
